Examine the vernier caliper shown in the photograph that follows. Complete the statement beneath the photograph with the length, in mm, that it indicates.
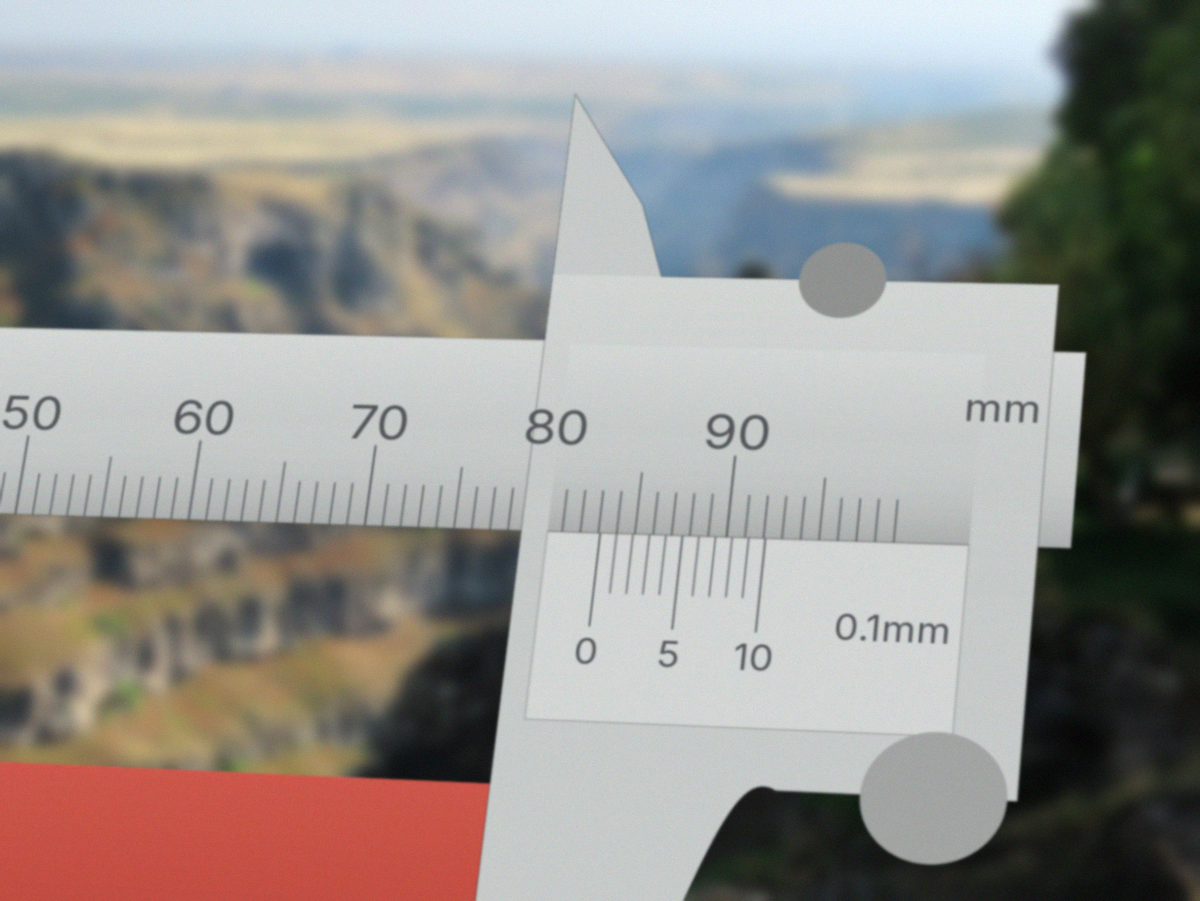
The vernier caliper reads 83.1 mm
